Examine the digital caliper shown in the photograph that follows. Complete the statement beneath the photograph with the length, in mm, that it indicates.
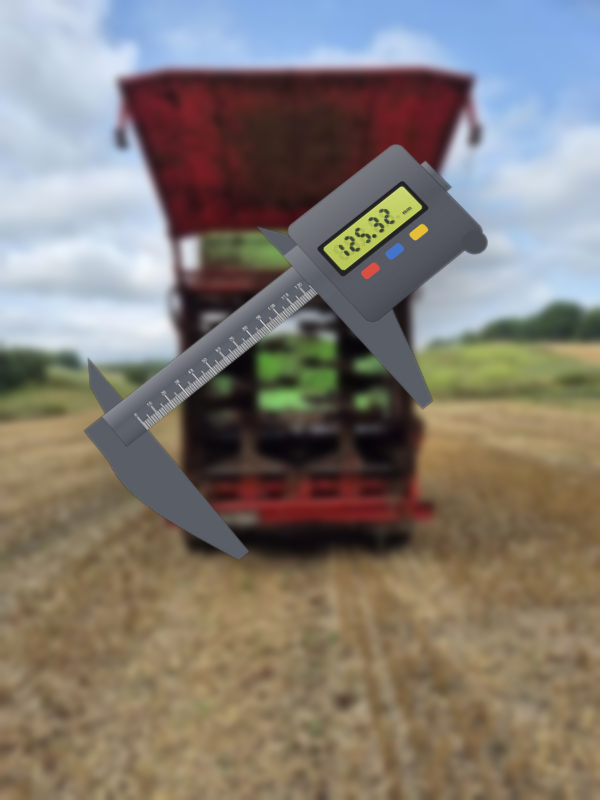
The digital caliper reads 125.32 mm
